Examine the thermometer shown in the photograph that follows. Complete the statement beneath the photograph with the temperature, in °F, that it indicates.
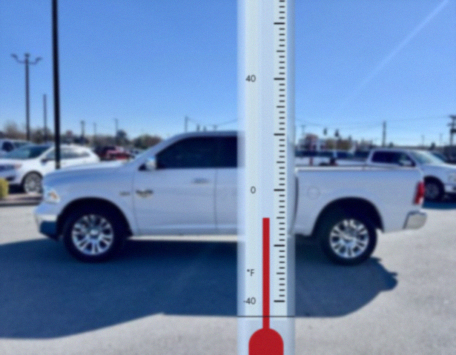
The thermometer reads -10 °F
